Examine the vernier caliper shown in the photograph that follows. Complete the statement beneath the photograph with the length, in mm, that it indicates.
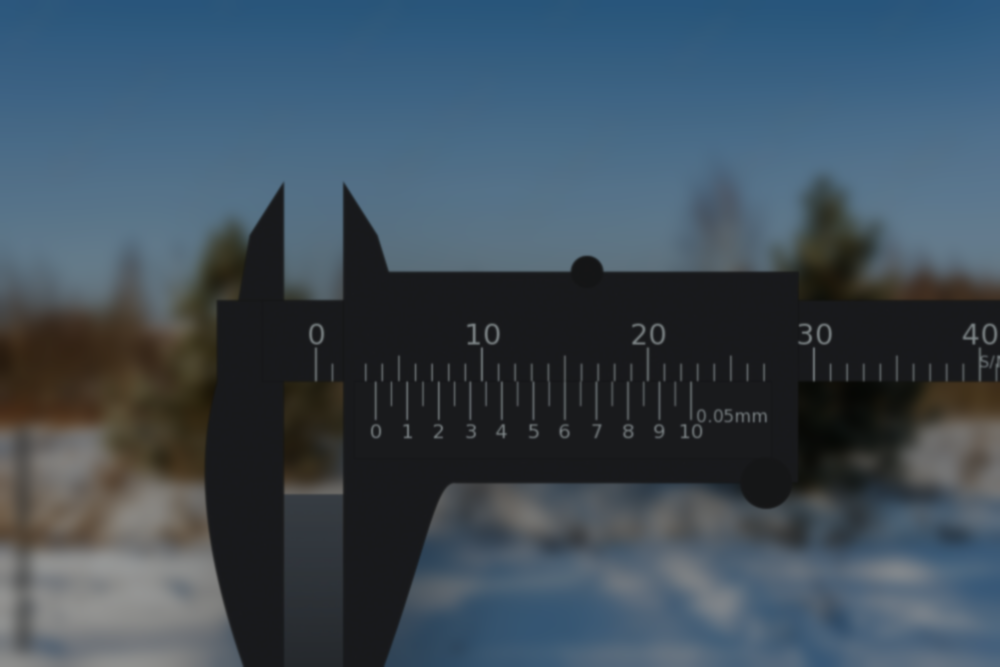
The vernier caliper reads 3.6 mm
